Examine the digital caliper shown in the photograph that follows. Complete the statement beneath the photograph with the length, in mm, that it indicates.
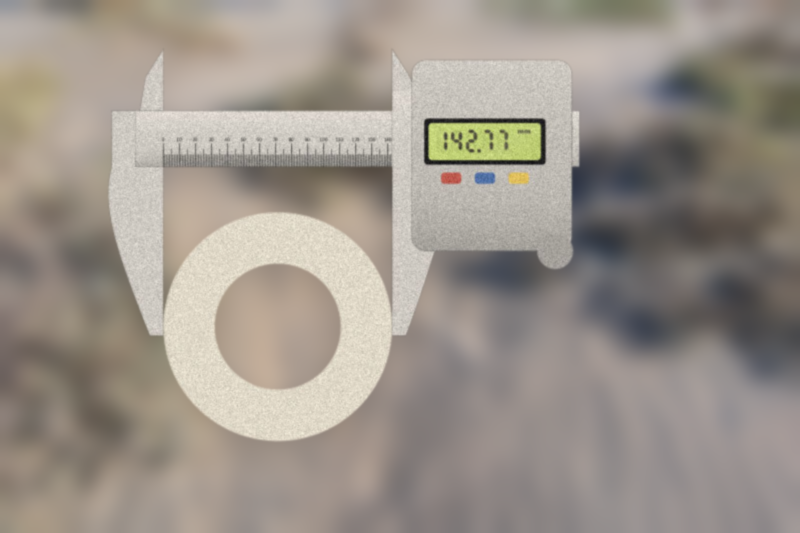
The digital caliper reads 142.77 mm
